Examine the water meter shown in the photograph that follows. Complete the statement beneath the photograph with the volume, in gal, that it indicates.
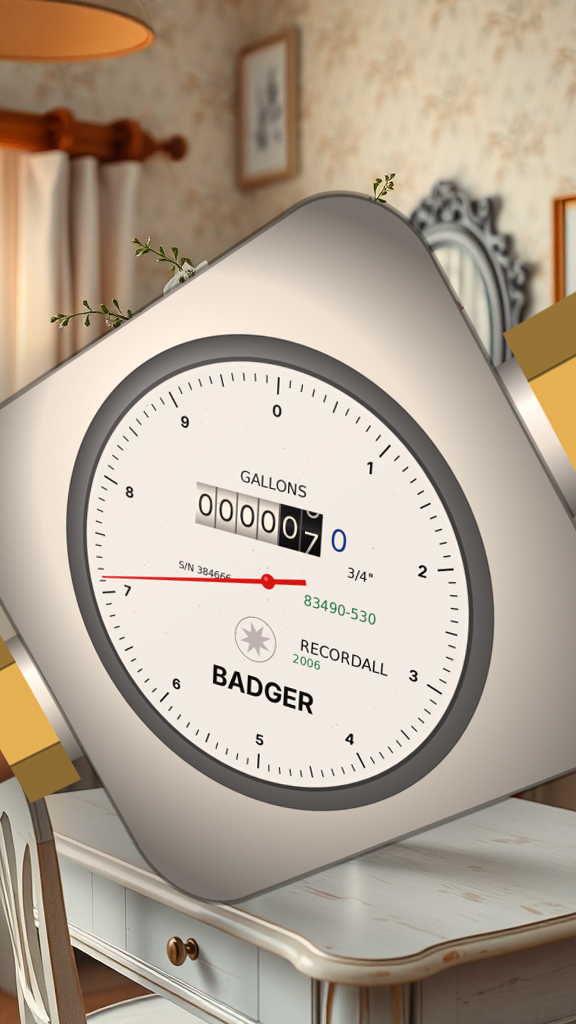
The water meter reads 67.1 gal
